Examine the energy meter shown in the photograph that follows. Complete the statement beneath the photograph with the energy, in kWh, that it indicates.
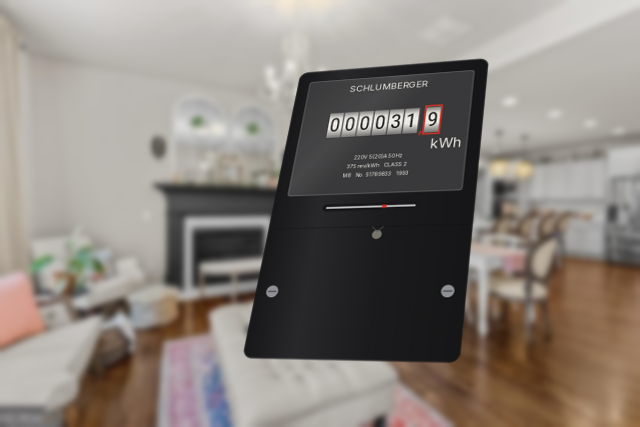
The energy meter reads 31.9 kWh
